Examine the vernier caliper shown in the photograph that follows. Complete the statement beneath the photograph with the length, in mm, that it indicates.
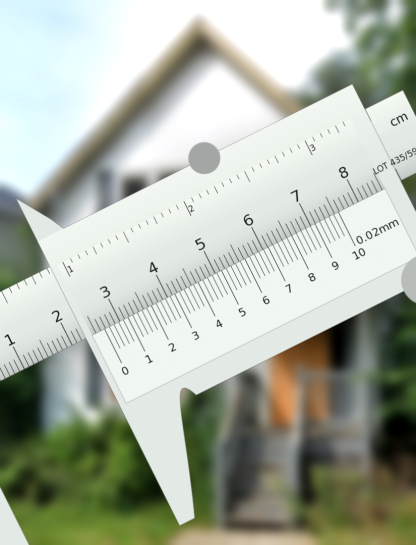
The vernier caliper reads 26.8 mm
